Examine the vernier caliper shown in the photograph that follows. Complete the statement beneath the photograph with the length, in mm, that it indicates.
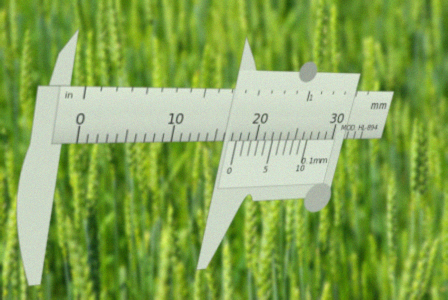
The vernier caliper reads 17.6 mm
